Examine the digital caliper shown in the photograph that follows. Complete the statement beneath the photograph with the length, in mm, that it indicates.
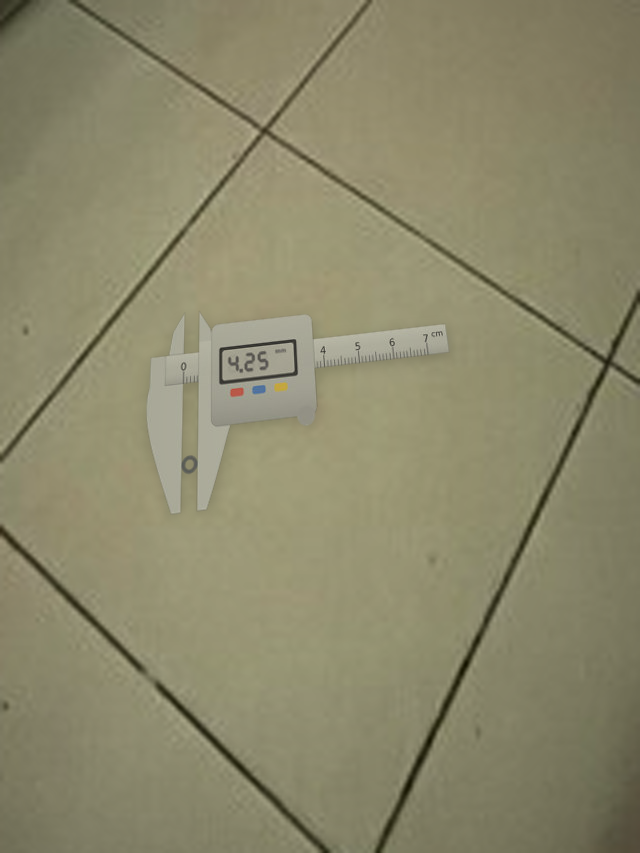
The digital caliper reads 4.25 mm
